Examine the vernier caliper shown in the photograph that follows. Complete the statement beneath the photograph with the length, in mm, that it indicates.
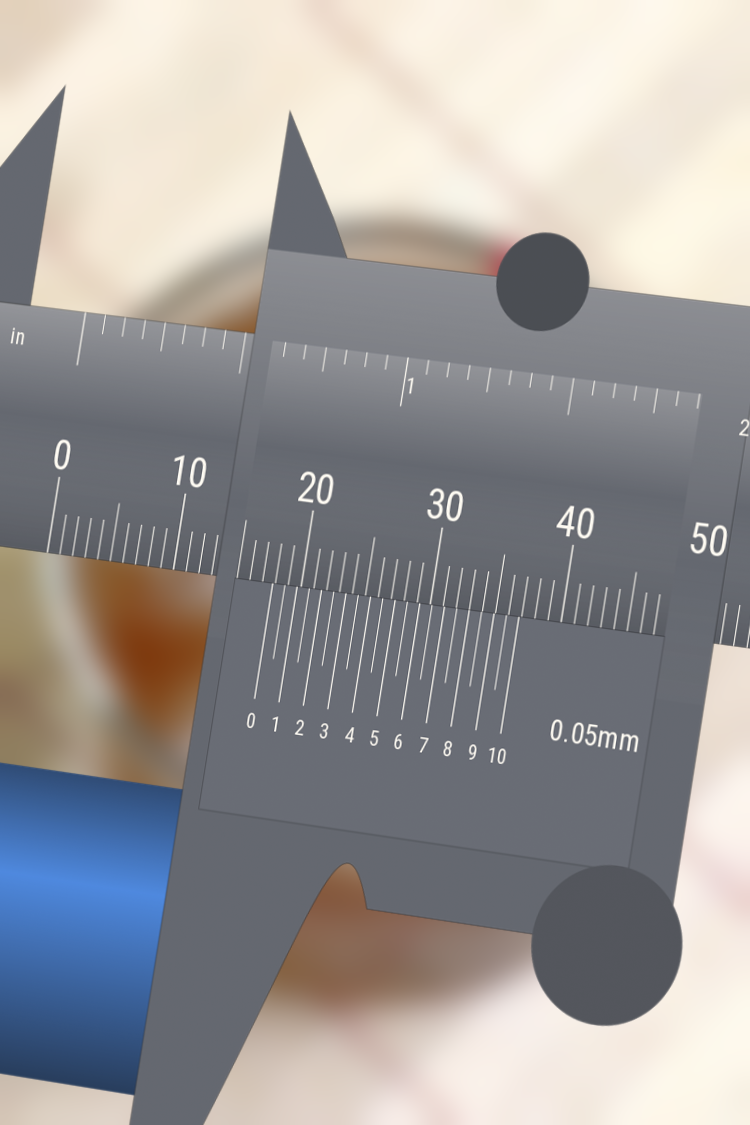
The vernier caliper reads 17.8 mm
